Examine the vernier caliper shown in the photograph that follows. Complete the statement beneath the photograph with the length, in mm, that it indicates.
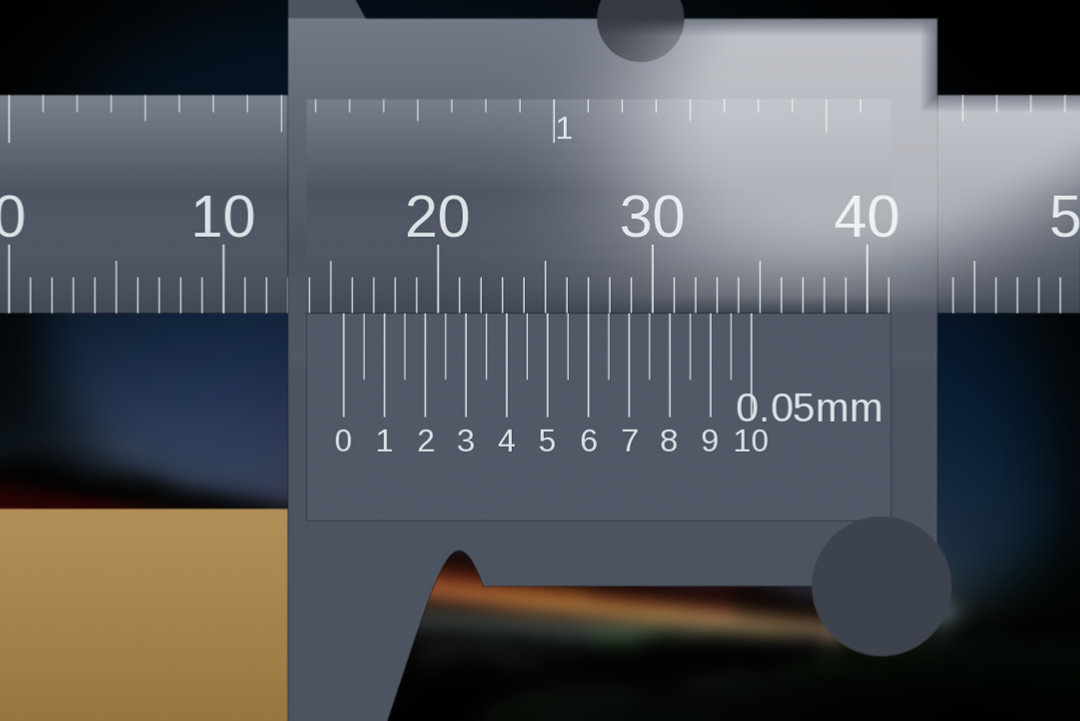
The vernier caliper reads 15.6 mm
